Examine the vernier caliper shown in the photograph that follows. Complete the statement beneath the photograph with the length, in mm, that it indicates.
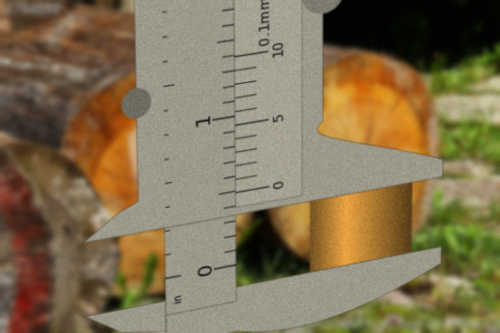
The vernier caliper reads 4.9 mm
